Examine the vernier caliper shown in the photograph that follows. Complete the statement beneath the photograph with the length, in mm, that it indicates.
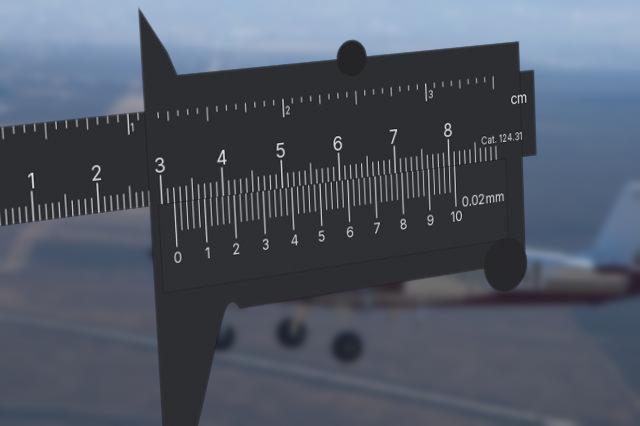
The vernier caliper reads 32.0 mm
